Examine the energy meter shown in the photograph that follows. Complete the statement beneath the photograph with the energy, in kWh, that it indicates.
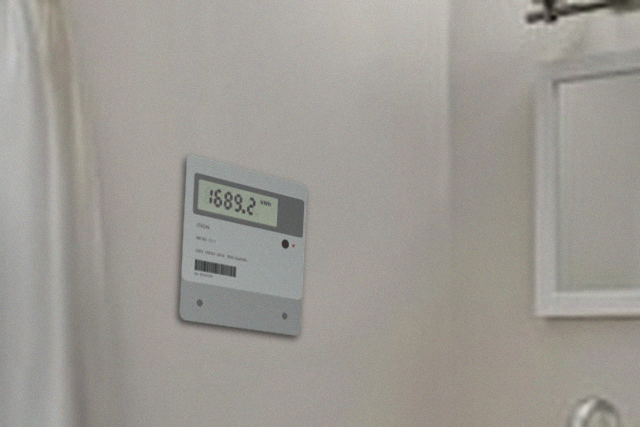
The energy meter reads 1689.2 kWh
